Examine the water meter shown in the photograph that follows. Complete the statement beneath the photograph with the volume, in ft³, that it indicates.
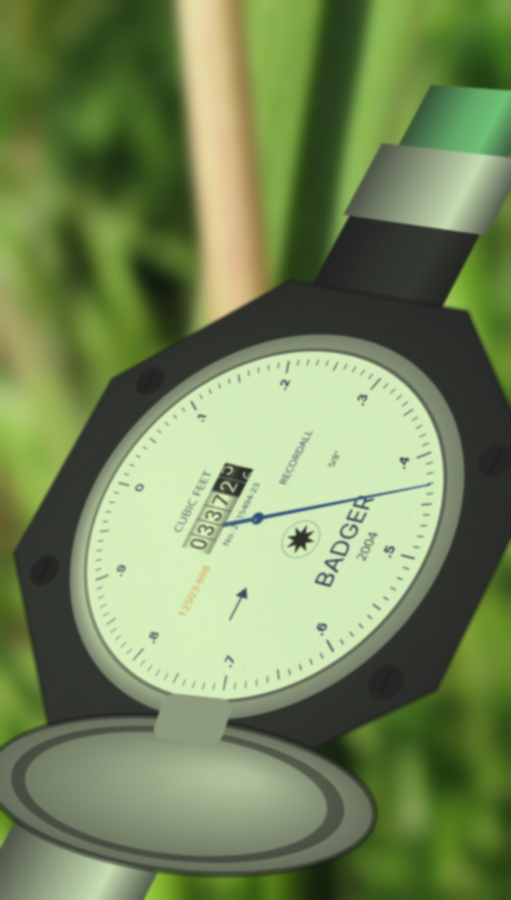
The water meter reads 33725.43 ft³
